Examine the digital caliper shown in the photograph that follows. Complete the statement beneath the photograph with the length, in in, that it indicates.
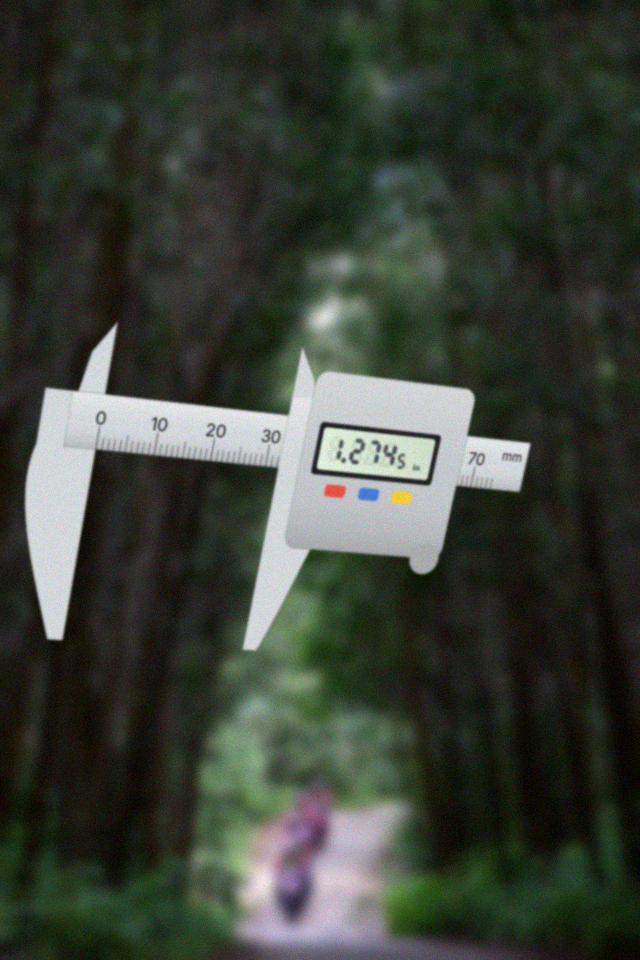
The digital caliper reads 1.2745 in
